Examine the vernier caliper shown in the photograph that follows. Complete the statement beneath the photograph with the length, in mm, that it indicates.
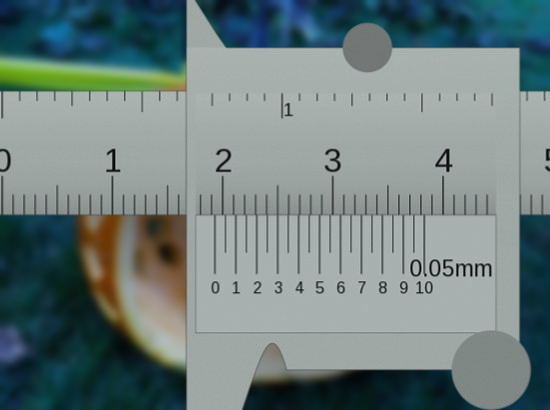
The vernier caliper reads 19.3 mm
